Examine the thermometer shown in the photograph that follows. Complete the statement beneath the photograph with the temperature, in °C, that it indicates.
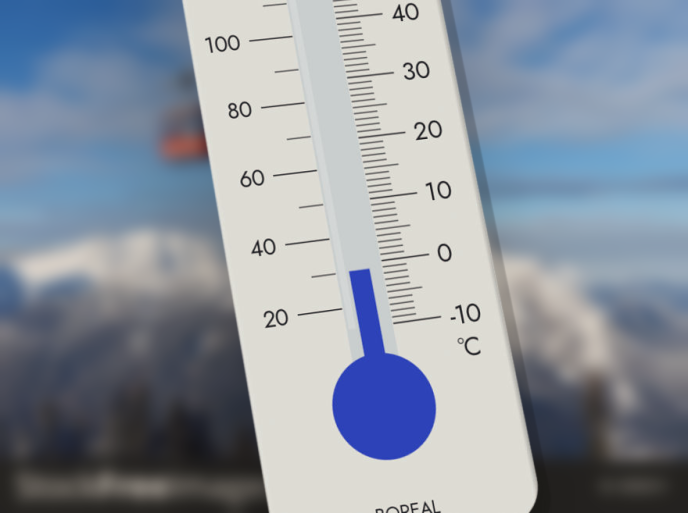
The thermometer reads -1 °C
